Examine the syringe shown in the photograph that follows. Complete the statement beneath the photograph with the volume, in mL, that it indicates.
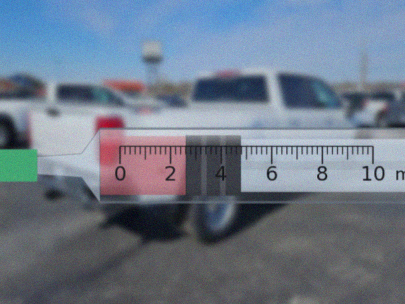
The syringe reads 2.6 mL
